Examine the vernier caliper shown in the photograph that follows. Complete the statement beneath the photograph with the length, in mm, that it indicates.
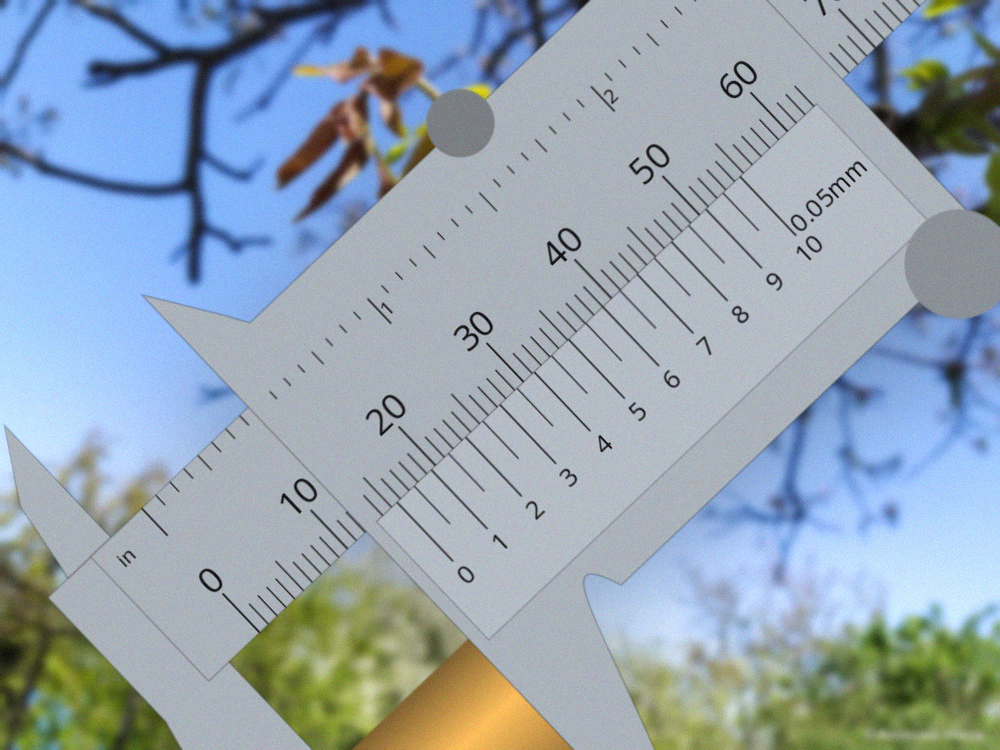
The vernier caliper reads 15.6 mm
